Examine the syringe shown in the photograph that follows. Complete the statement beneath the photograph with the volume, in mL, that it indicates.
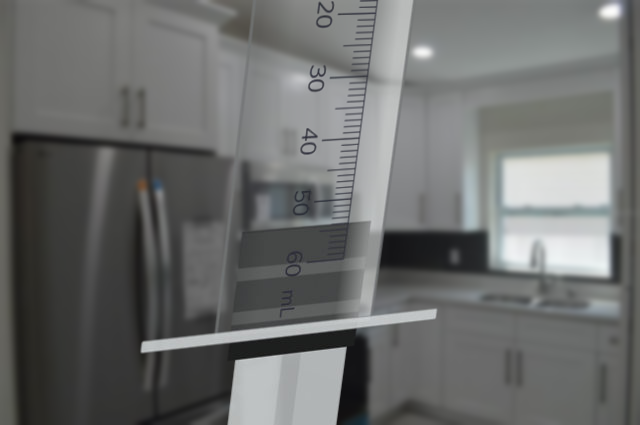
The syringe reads 54 mL
